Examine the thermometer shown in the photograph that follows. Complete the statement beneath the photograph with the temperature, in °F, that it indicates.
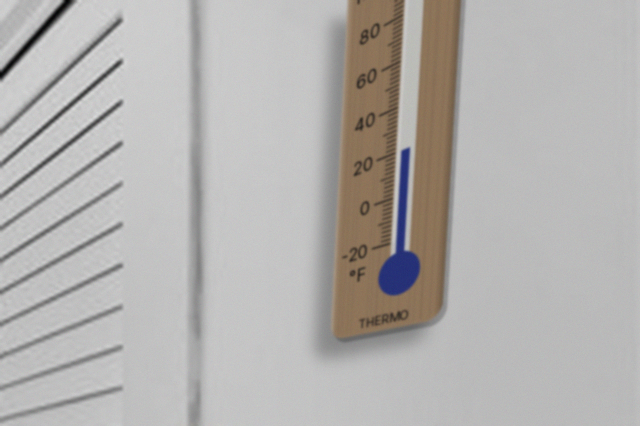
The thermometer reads 20 °F
